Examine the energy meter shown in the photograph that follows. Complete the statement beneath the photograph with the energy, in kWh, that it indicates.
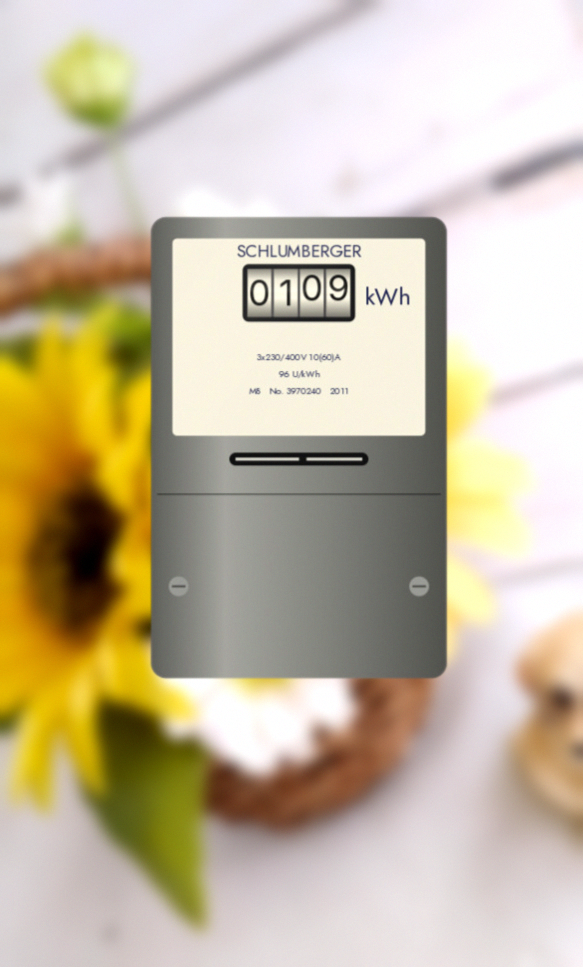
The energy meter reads 109 kWh
